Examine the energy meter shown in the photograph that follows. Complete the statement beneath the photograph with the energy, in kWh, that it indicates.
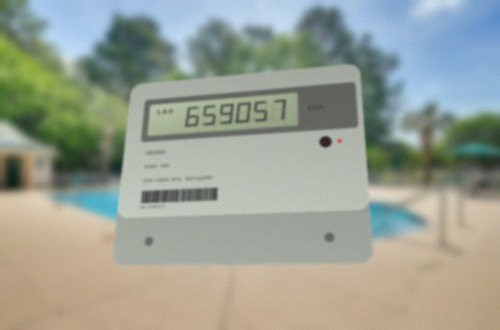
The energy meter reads 659057 kWh
